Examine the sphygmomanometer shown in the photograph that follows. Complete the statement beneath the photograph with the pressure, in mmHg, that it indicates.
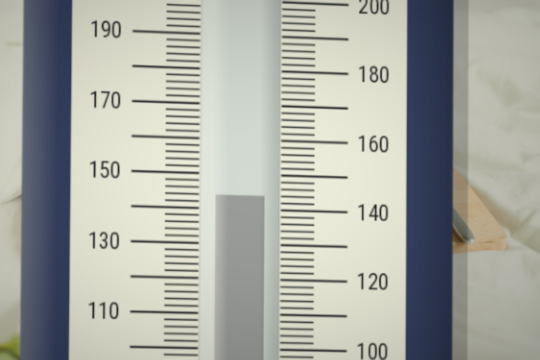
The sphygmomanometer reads 144 mmHg
